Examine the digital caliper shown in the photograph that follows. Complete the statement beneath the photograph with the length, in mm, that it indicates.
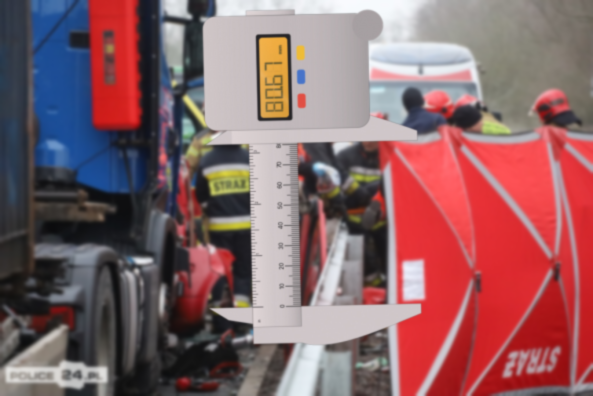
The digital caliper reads 80.67 mm
